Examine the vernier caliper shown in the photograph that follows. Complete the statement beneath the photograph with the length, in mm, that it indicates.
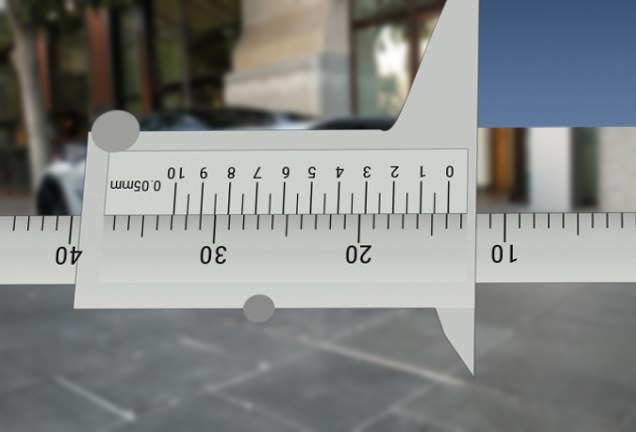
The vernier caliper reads 13.9 mm
